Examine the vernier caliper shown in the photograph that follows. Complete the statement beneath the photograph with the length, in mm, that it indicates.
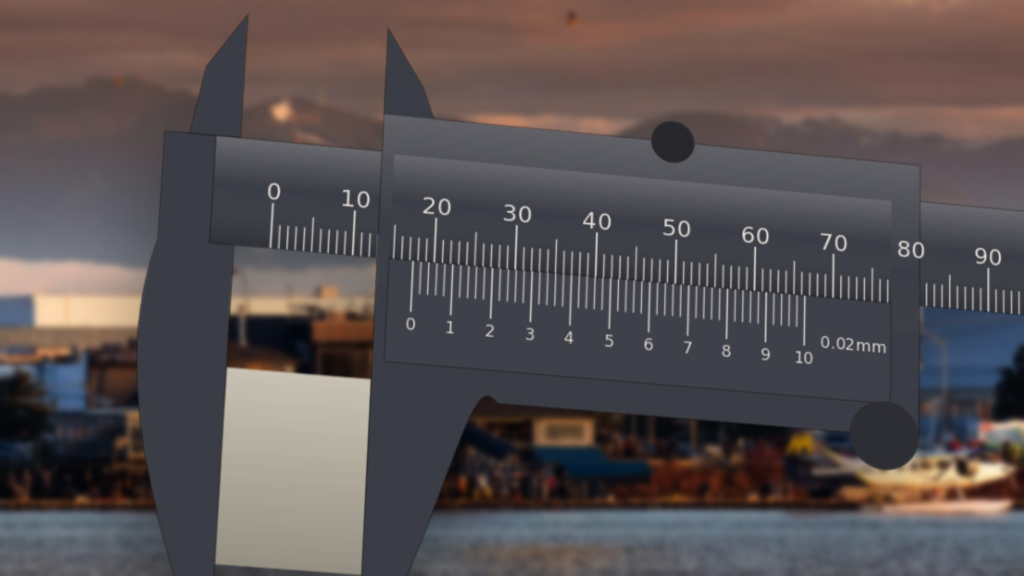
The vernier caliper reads 17.4 mm
